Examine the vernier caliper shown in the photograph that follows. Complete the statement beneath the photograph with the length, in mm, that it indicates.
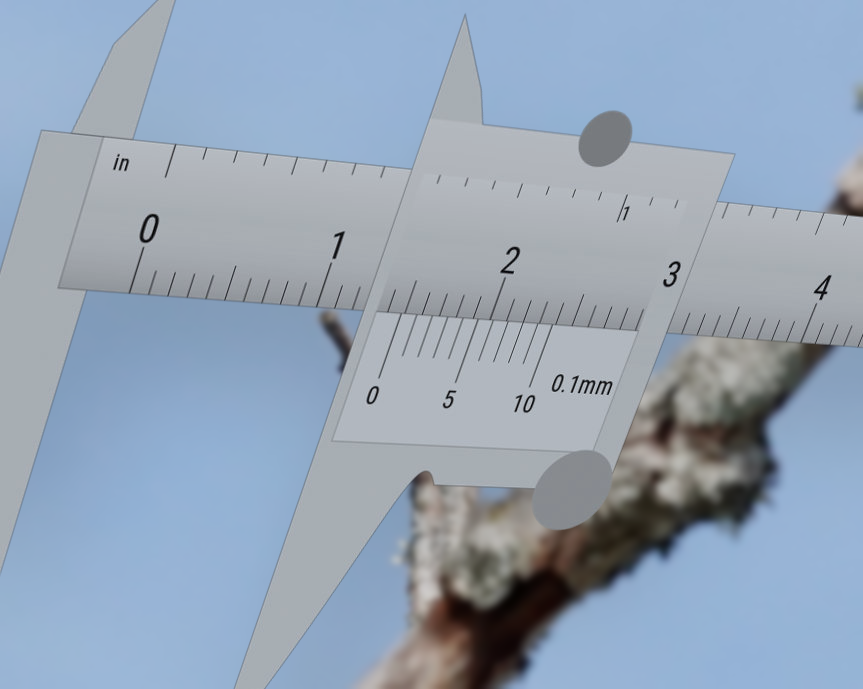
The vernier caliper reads 14.8 mm
